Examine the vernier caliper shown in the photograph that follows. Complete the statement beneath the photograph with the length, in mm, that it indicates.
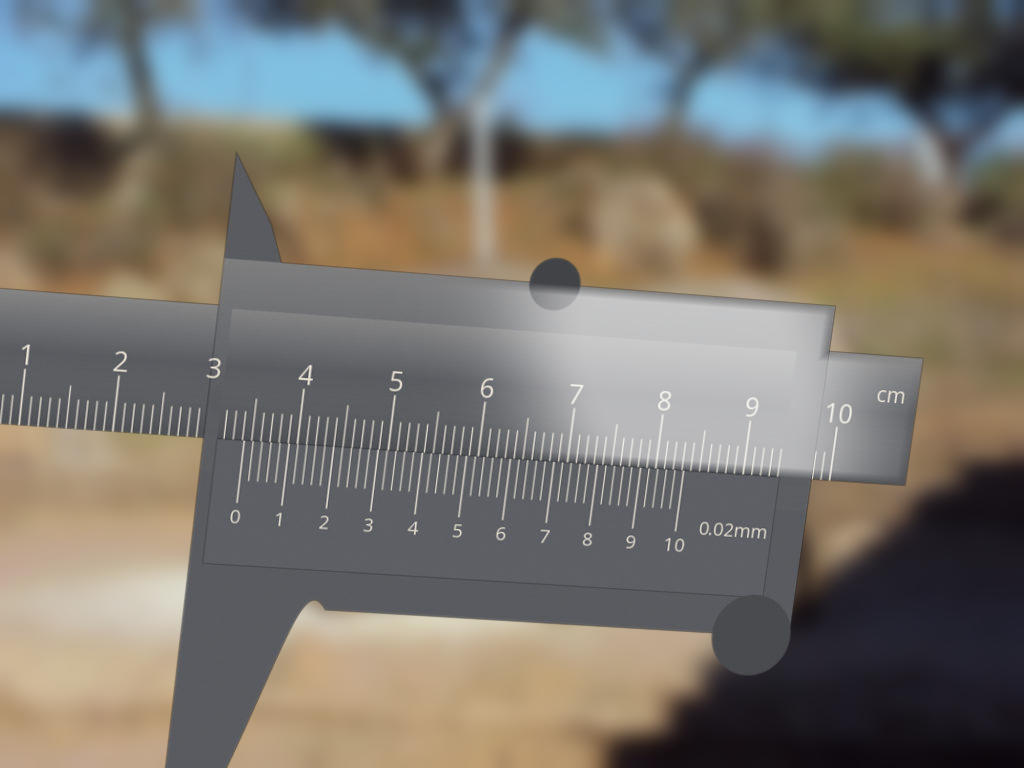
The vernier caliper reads 34.2 mm
